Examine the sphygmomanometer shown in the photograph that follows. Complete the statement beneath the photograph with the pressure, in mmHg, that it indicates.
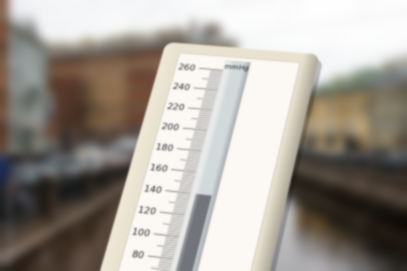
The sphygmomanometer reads 140 mmHg
